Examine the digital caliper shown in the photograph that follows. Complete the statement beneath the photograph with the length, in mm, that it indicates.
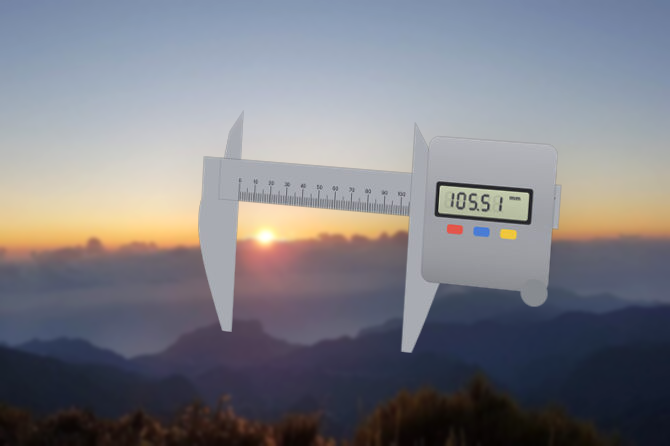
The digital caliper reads 105.51 mm
